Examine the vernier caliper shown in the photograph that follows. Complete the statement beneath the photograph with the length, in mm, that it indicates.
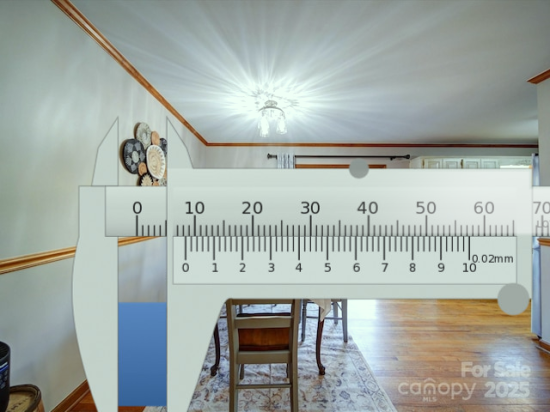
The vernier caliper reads 8.4 mm
